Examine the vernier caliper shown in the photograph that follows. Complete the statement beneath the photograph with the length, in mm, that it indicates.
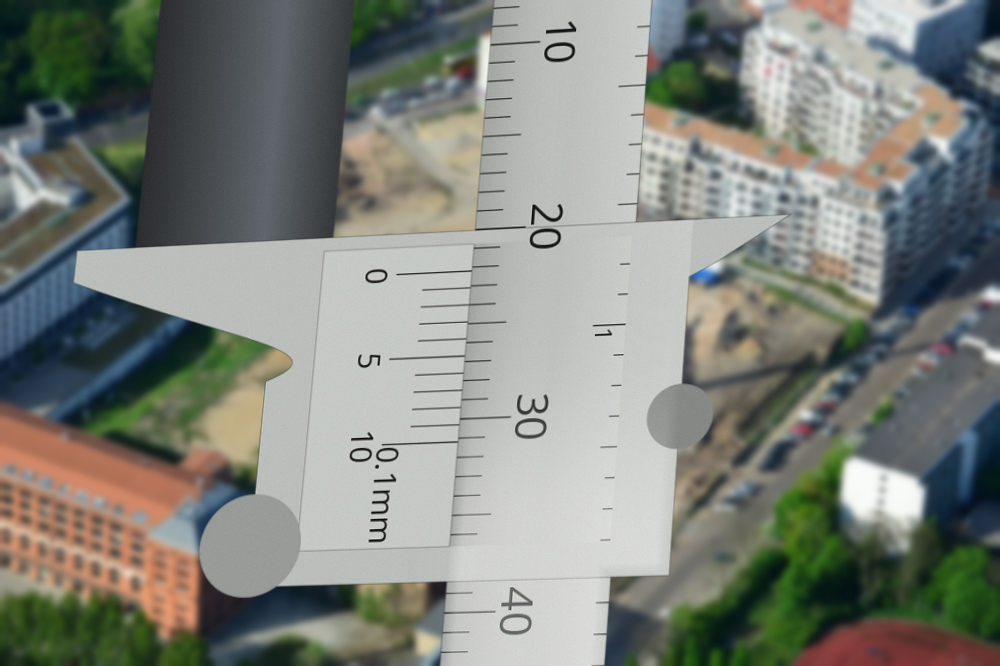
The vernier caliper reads 22.2 mm
